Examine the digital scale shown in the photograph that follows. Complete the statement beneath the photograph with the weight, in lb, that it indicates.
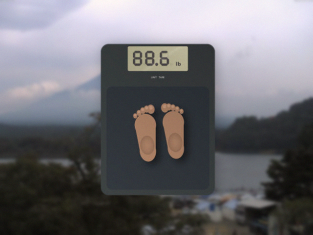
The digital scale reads 88.6 lb
